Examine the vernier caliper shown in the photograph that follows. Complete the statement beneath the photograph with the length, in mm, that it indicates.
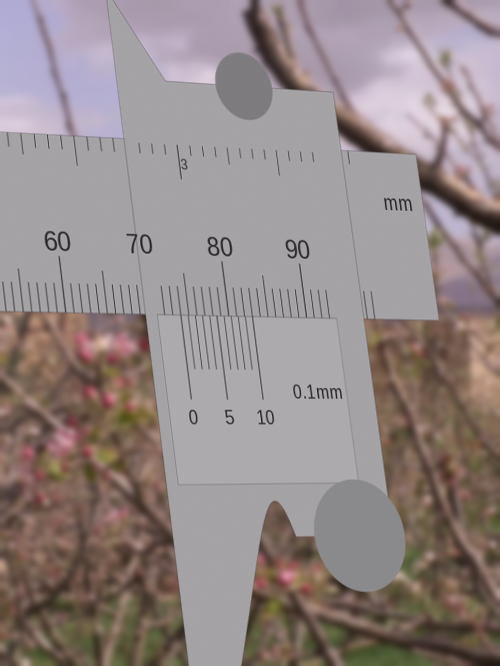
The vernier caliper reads 74.0 mm
